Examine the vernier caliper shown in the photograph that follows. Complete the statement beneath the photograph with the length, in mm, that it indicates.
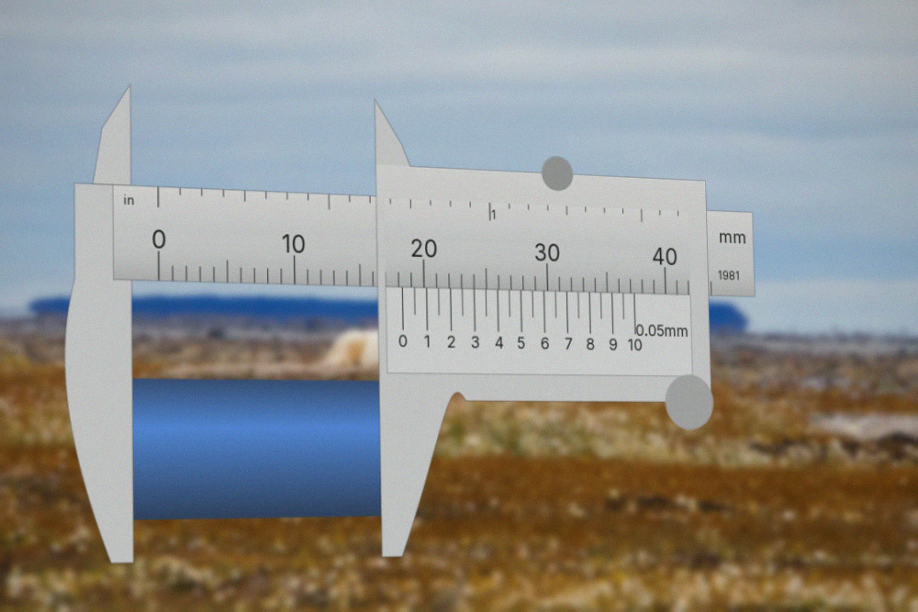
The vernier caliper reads 18.3 mm
